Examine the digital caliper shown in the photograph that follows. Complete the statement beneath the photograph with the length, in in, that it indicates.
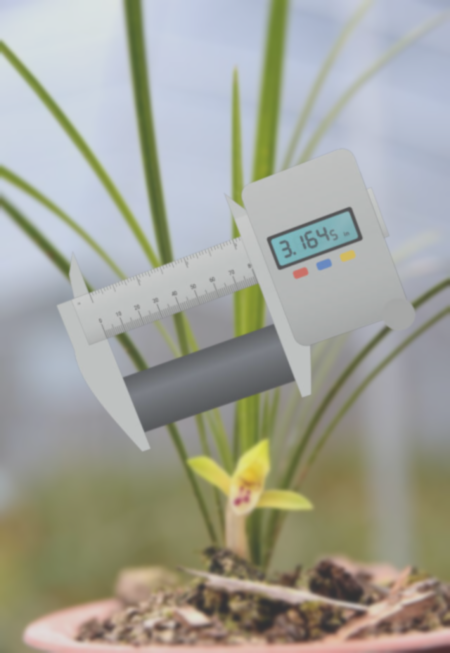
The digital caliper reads 3.1645 in
